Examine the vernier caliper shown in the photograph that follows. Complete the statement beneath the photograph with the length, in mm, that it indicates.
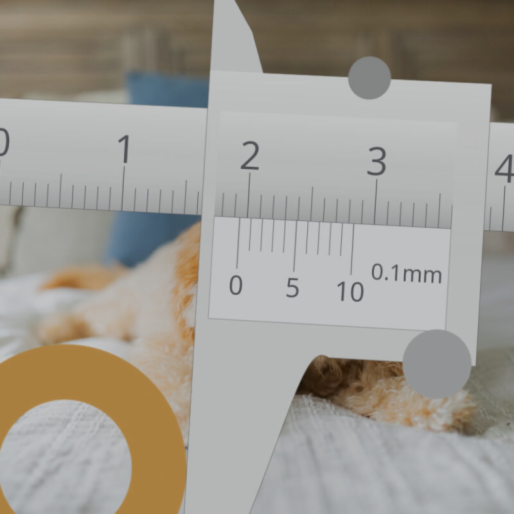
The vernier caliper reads 19.4 mm
